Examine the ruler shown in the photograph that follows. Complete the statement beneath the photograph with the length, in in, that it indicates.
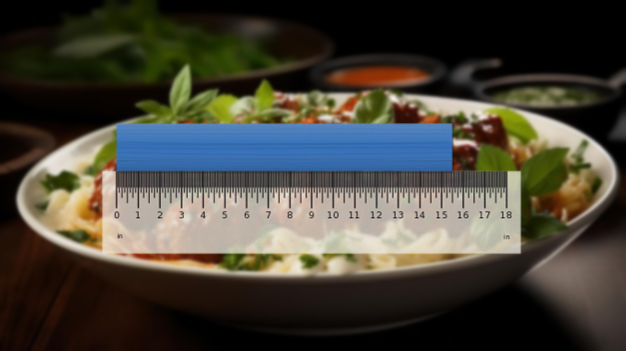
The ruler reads 15.5 in
